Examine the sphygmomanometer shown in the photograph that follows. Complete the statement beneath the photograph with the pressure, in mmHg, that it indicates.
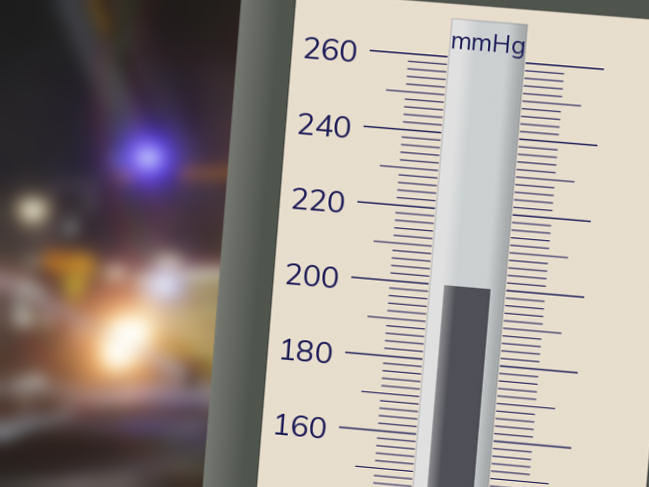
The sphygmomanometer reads 200 mmHg
